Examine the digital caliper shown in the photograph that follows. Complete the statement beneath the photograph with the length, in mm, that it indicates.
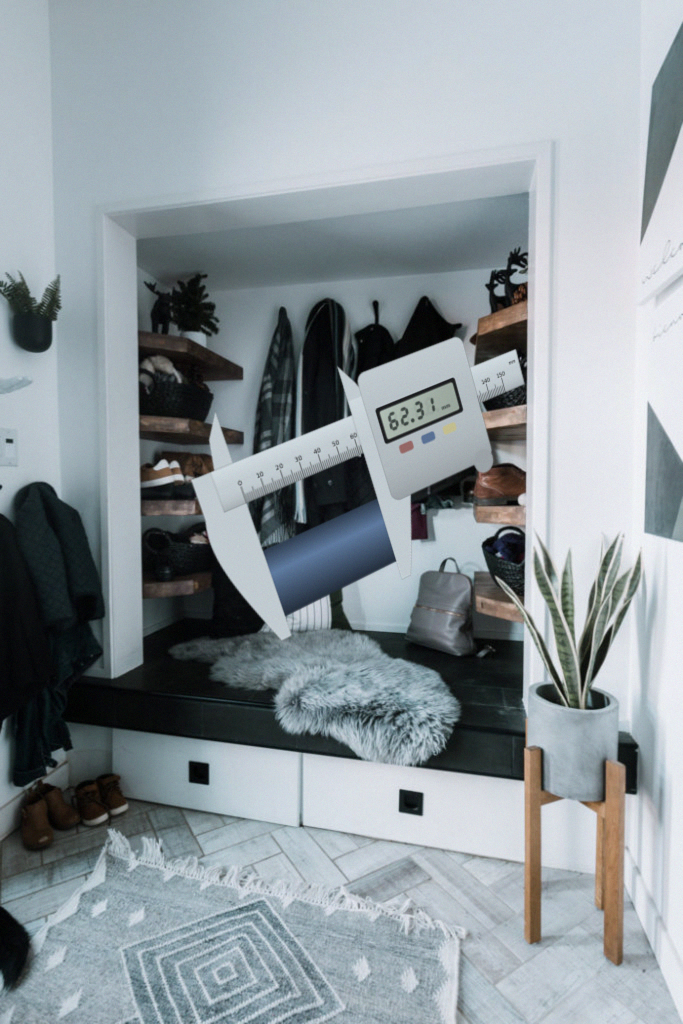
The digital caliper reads 62.31 mm
